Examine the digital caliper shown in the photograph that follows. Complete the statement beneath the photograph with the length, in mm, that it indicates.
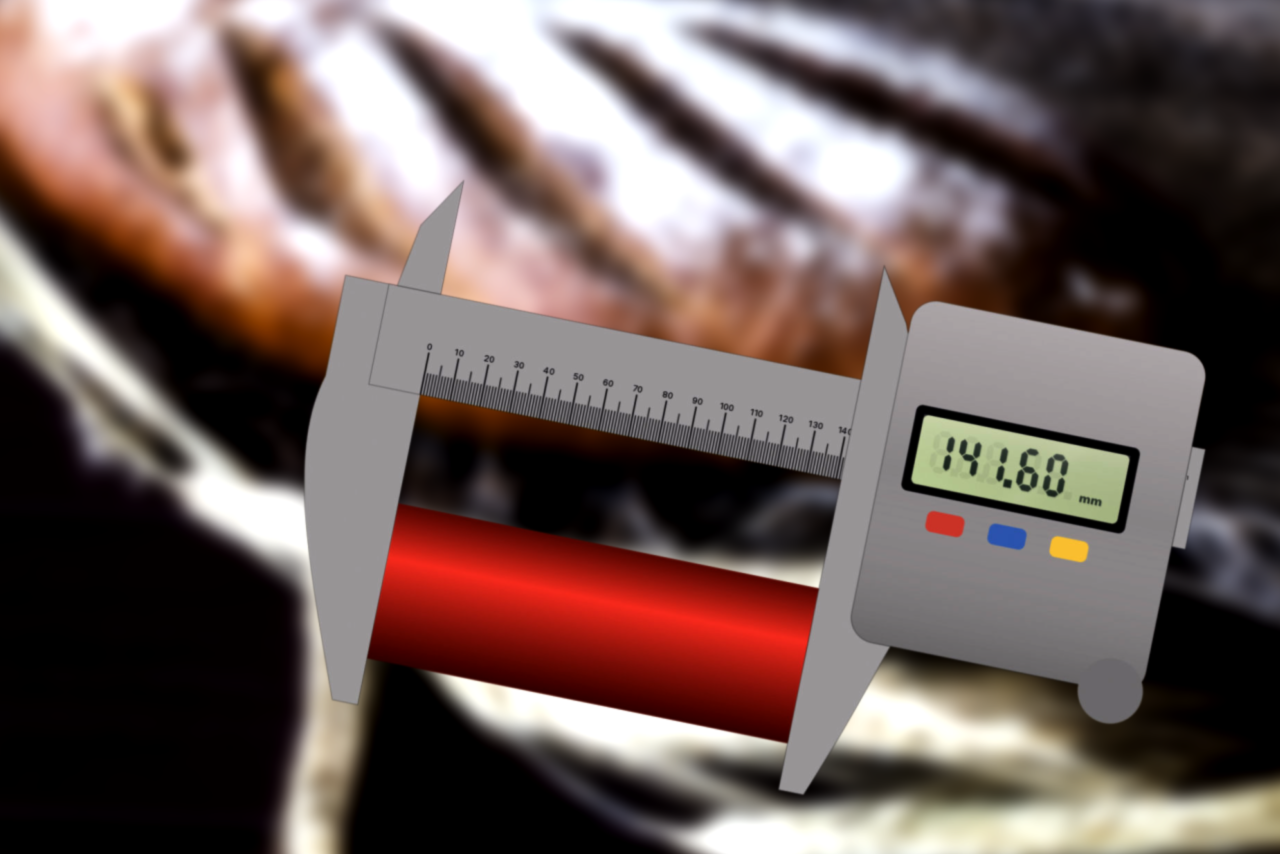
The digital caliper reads 141.60 mm
